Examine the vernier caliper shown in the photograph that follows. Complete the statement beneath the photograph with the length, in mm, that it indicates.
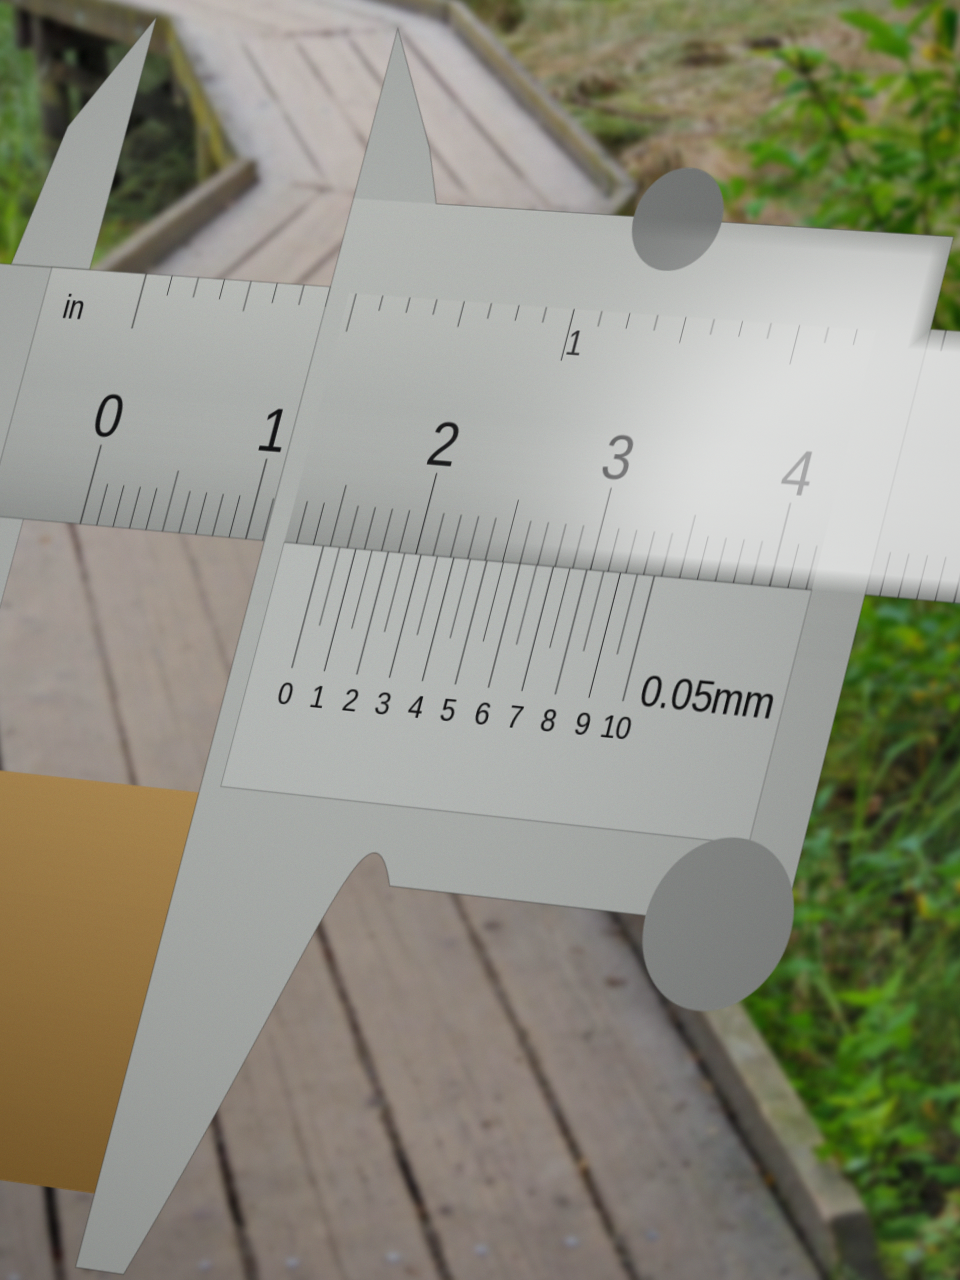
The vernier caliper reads 14.6 mm
